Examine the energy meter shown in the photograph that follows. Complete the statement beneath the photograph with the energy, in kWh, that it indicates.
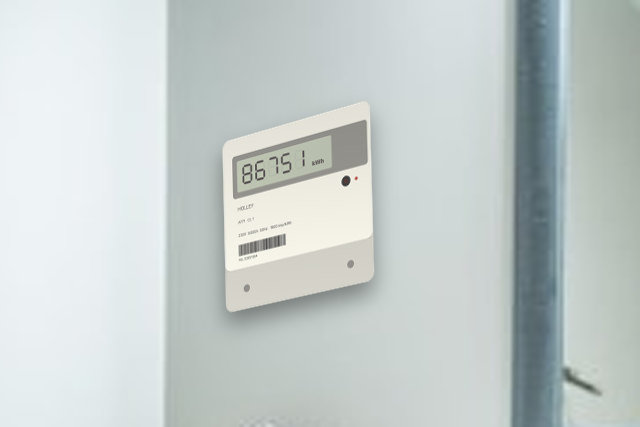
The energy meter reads 86751 kWh
